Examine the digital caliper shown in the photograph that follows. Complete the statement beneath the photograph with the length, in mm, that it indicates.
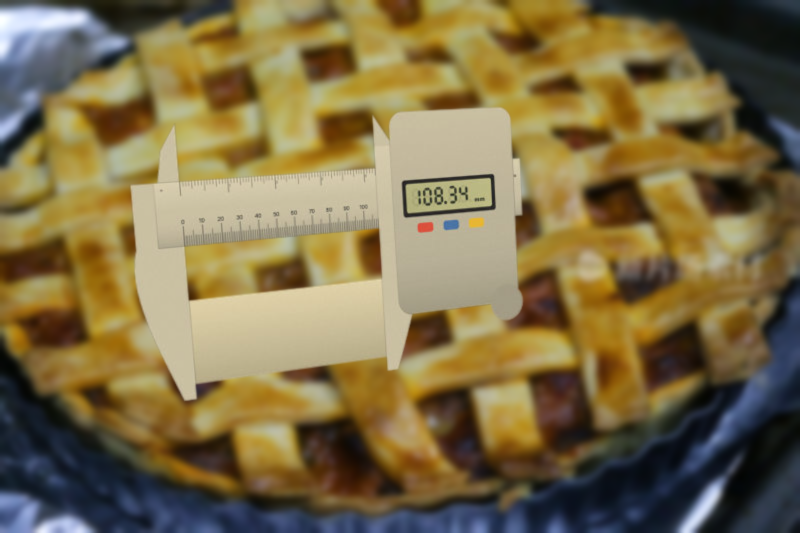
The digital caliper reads 108.34 mm
